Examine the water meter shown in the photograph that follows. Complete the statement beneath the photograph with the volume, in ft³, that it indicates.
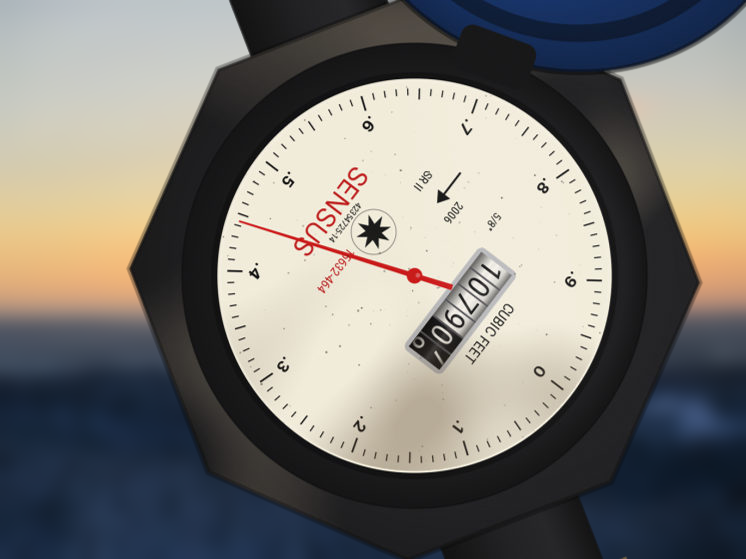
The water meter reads 107907.44 ft³
